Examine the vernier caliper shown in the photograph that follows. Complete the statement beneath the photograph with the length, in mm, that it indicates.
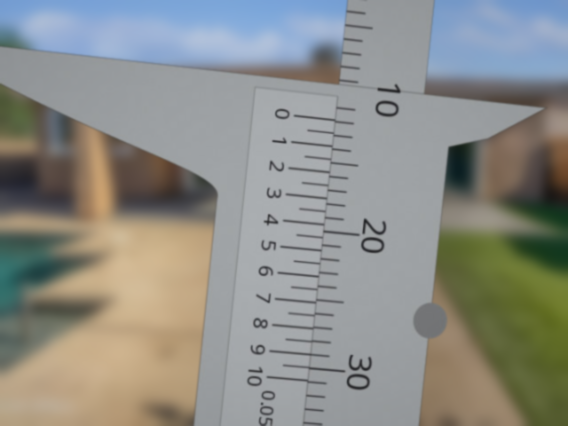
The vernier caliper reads 11.9 mm
